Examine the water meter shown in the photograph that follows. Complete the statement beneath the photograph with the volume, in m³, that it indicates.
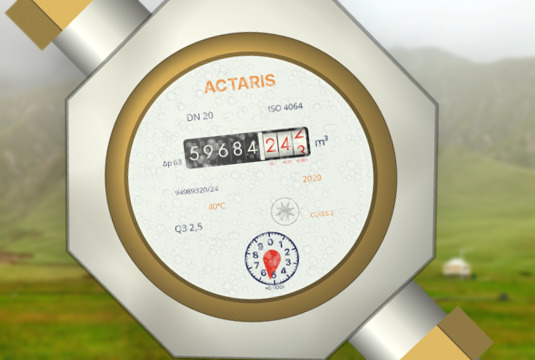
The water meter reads 59684.2425 m³
